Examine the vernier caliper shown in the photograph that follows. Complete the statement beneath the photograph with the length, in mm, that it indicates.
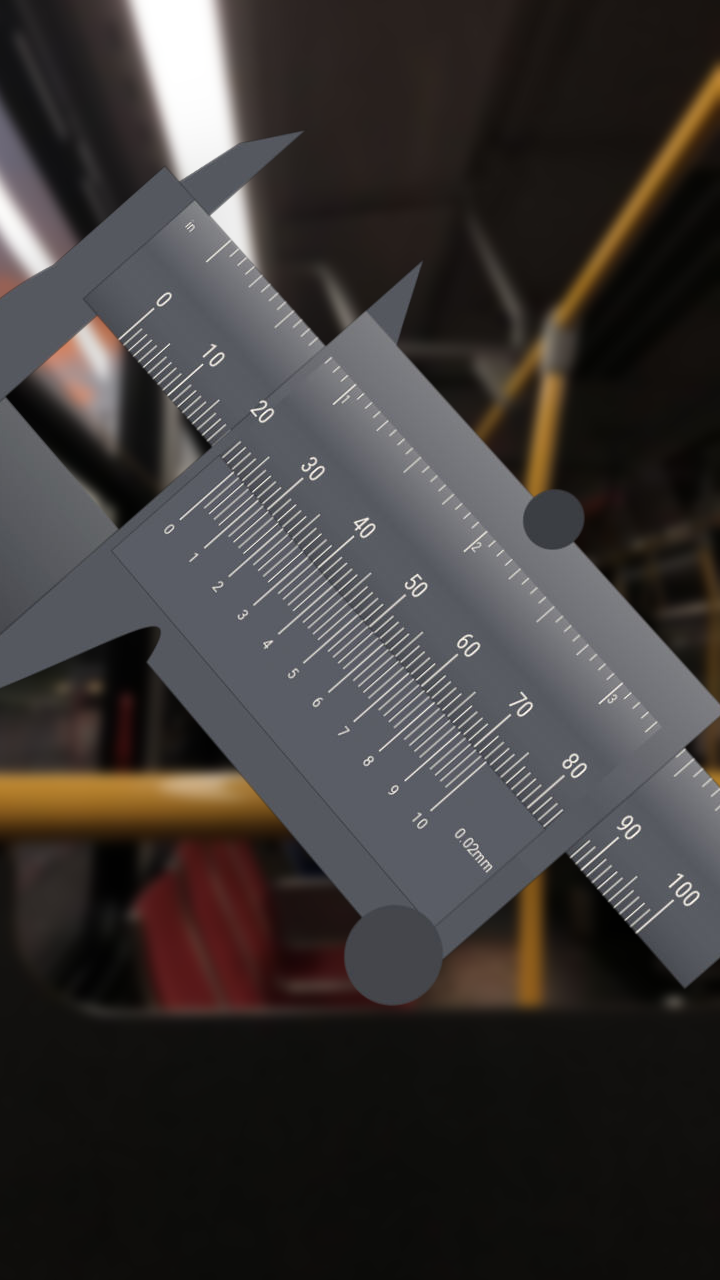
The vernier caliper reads 23.4 mm
